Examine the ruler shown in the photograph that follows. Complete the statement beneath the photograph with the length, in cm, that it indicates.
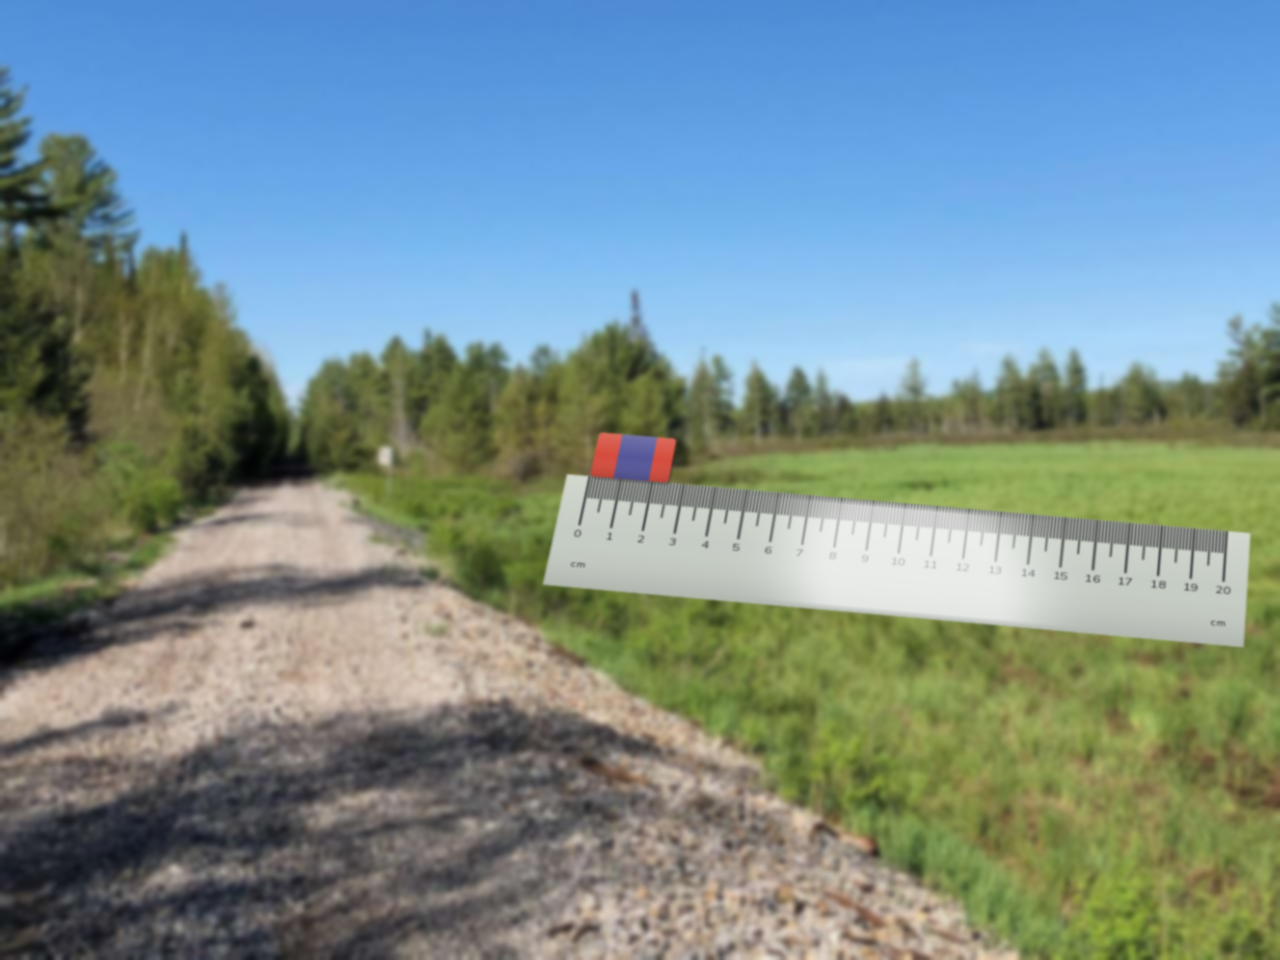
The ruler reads 2.5 cm
